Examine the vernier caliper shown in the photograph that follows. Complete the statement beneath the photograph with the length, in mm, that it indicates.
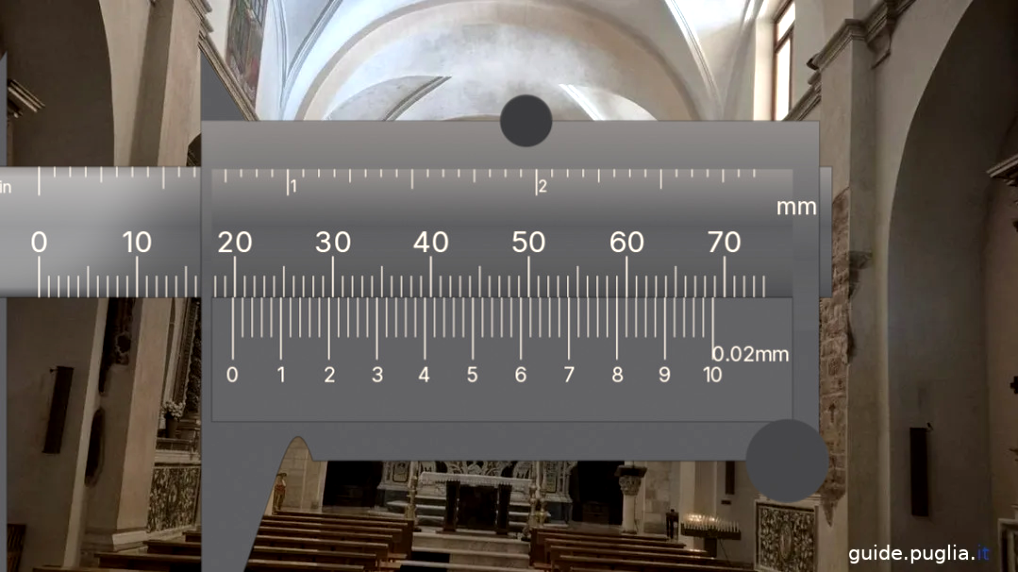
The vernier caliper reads 19.8 mm
